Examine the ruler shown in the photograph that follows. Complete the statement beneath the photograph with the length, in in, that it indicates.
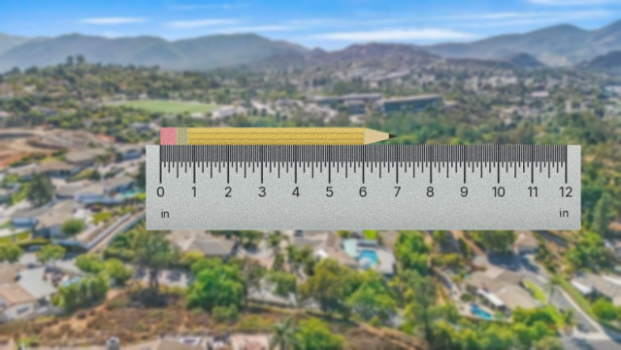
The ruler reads 7 in
